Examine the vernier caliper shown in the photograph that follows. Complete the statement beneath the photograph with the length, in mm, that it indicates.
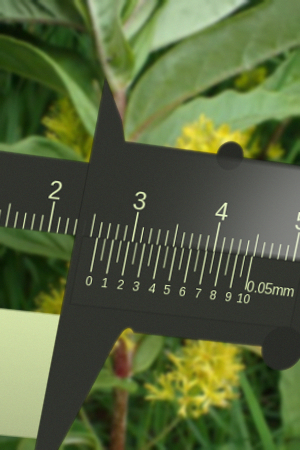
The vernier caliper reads 25.8 mm
